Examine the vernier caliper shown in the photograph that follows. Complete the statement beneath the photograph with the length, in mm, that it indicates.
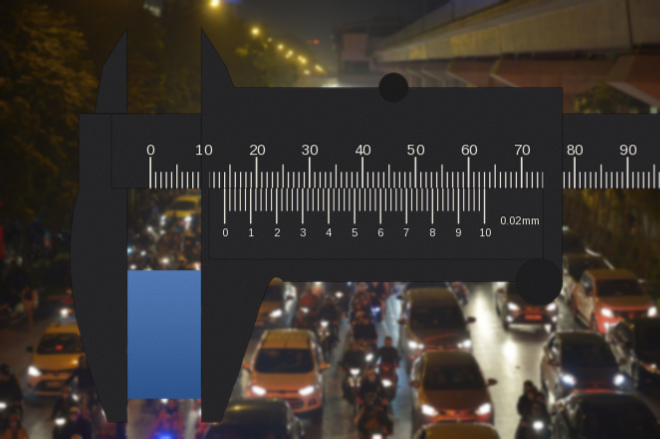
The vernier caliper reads 14.0 mm
